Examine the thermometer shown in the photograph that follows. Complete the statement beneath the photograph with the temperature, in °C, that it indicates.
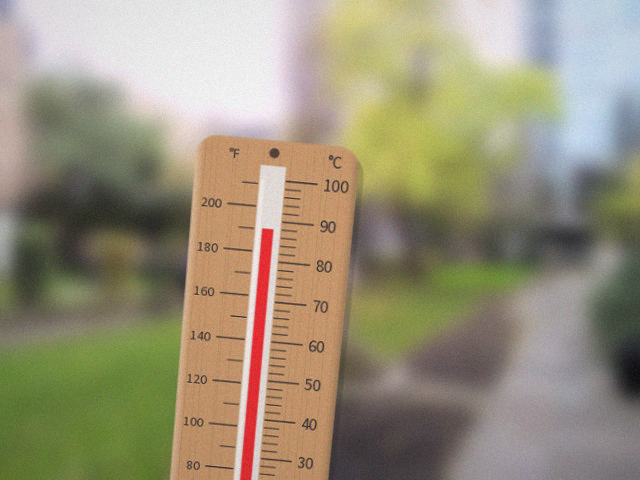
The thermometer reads 88 °C
